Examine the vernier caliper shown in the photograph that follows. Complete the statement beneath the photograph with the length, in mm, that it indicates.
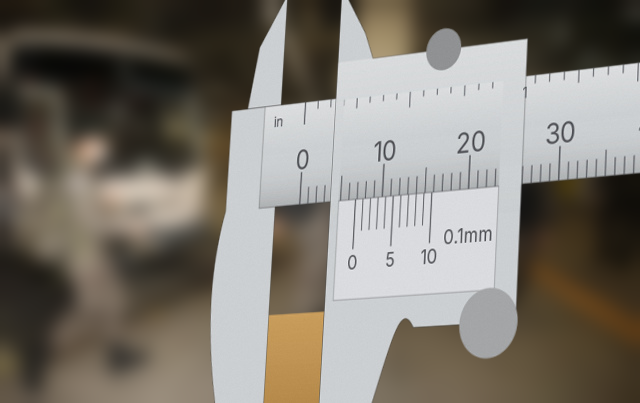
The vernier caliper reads 6.8 mm
